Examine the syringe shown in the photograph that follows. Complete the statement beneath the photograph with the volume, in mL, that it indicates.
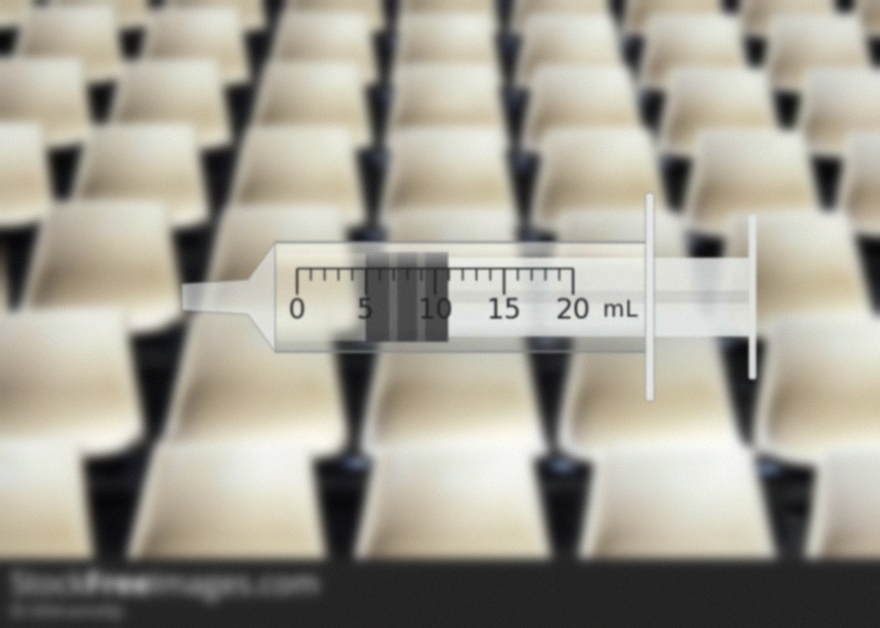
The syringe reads 5 mL
